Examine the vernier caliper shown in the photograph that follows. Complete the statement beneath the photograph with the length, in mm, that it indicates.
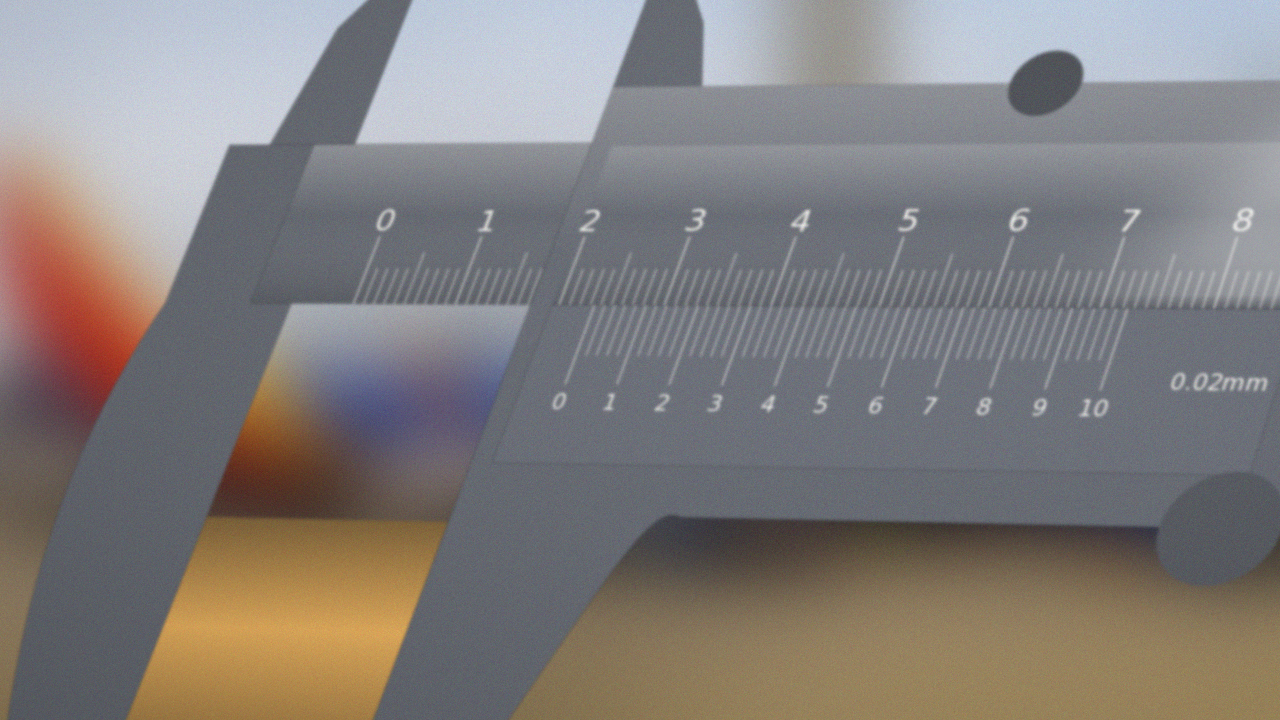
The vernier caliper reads 23.4 mm
